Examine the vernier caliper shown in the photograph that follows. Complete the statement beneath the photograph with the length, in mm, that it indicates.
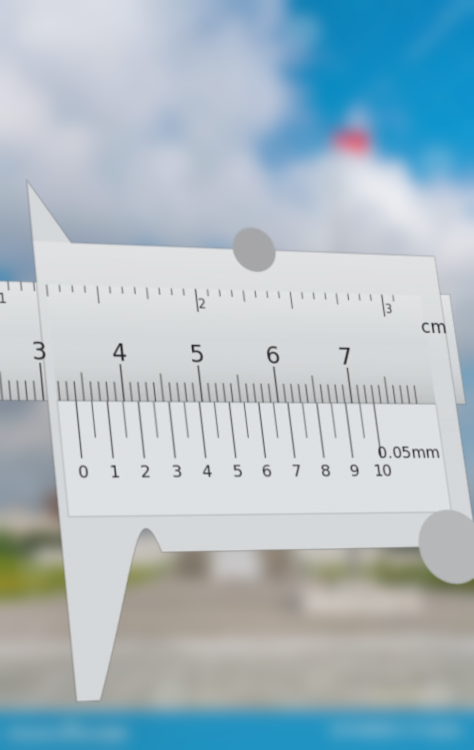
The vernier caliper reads 34.0 mm
